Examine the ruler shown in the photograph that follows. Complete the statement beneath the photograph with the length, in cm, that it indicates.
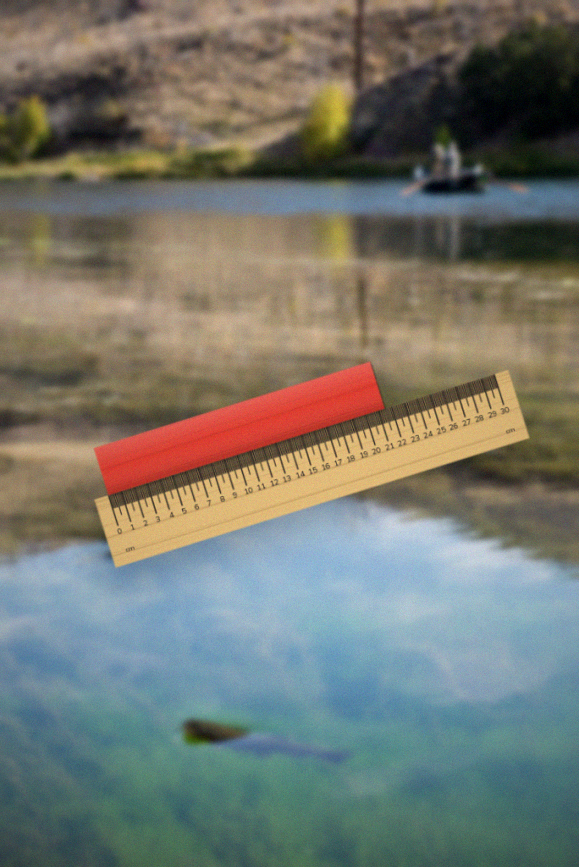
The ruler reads 21.5 cm
